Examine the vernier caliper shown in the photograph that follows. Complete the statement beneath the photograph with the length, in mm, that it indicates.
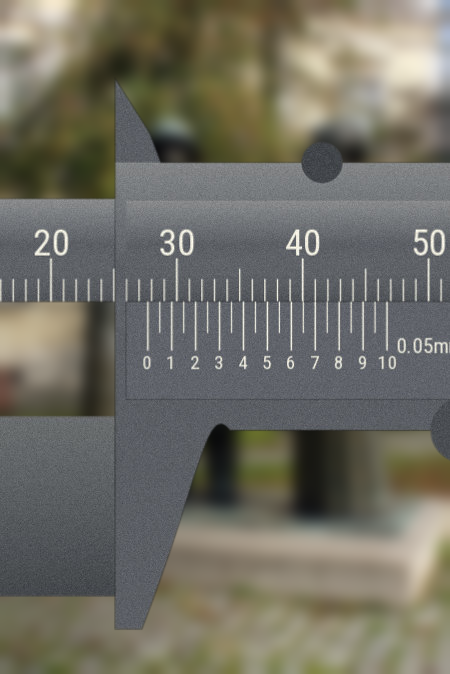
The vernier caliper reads 27.7 mm
